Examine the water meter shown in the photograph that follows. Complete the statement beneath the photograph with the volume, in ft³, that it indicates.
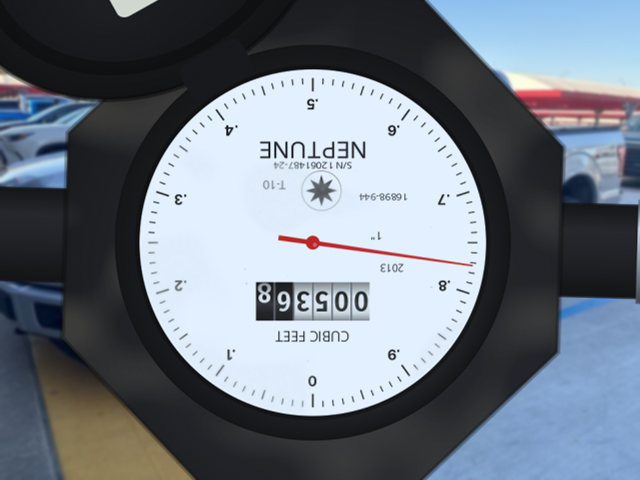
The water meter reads 5367.77 ft³
